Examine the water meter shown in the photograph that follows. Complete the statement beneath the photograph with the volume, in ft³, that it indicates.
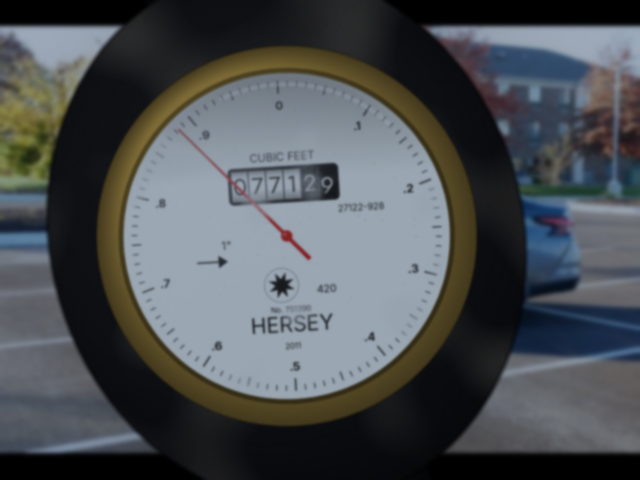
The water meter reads 77128.88 ft³
